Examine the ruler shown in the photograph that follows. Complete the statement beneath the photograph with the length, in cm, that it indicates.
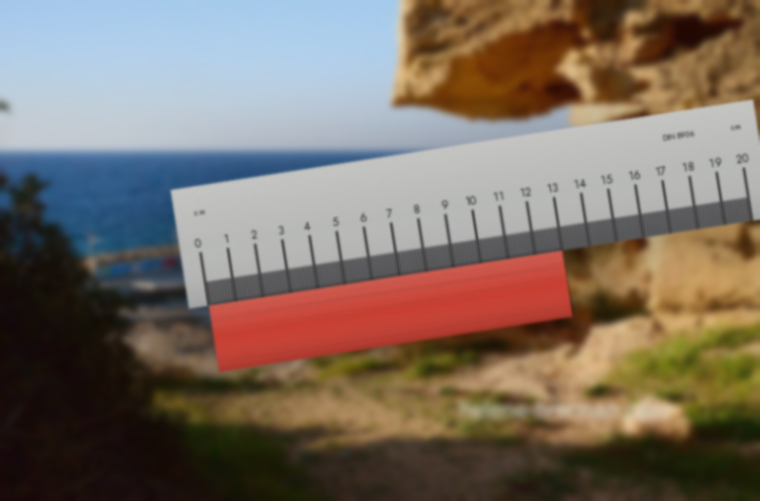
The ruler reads 13 cm
